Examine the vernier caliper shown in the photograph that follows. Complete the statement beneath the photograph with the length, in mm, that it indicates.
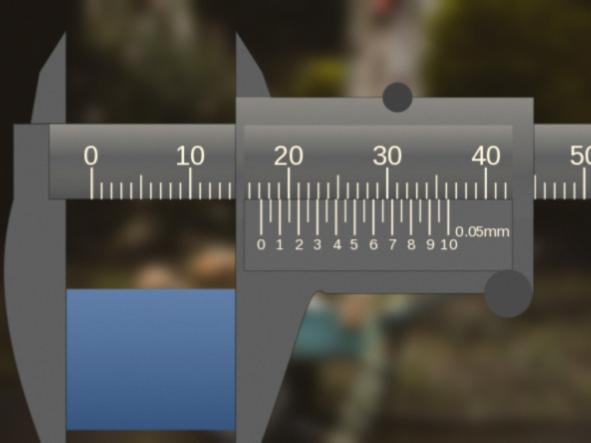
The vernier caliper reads 17.2 mm
